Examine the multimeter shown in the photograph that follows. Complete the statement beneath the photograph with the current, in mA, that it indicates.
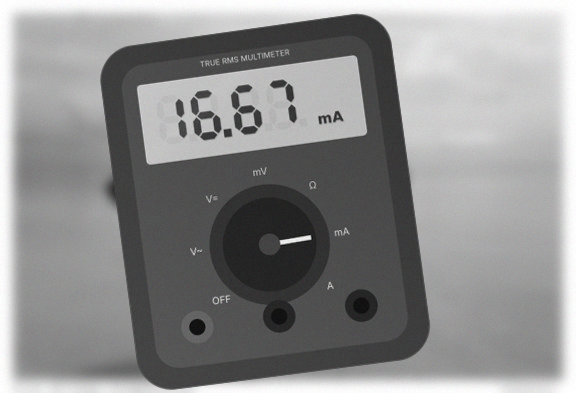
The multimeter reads 16.67 mA
